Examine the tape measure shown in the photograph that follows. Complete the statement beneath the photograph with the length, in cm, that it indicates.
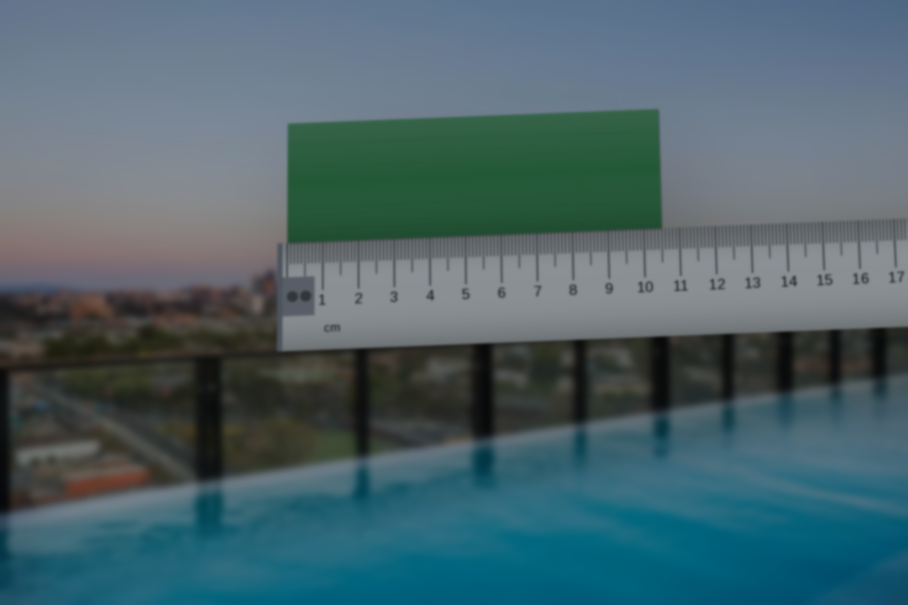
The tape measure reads 10.5 cm
